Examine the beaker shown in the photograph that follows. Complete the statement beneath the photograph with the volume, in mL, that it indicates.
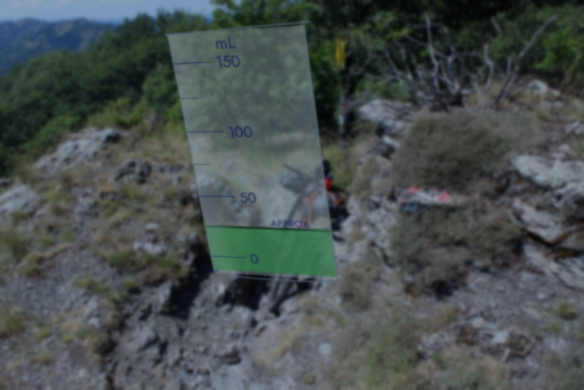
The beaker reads 25 mL
